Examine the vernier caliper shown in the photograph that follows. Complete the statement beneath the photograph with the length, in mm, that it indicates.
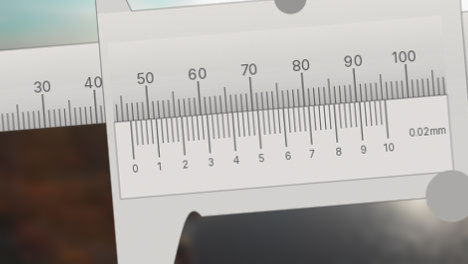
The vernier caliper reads 46.5 mm
